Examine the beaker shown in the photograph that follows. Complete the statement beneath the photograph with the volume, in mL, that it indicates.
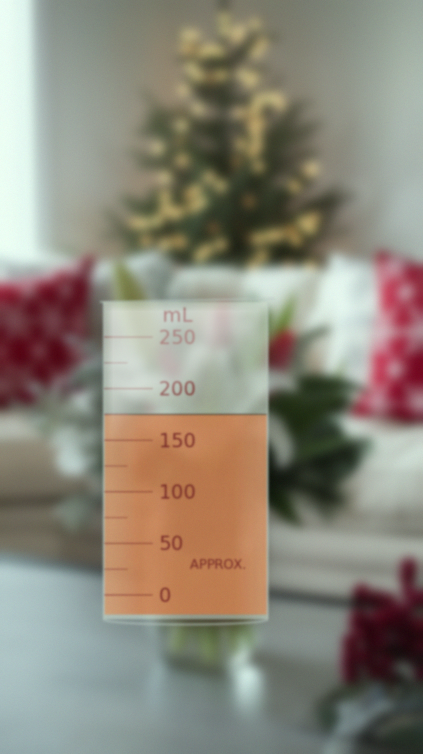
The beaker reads 175 mL
